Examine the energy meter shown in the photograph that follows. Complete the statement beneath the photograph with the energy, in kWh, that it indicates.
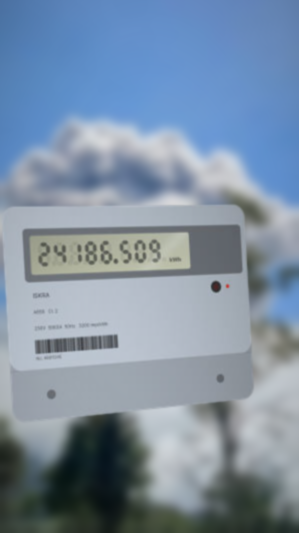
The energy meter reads 24186.509 kWh
